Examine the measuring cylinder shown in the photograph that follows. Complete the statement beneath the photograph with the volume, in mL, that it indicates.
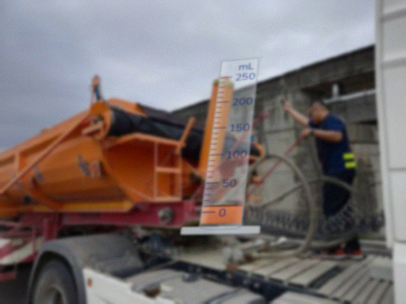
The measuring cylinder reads 10 mL
